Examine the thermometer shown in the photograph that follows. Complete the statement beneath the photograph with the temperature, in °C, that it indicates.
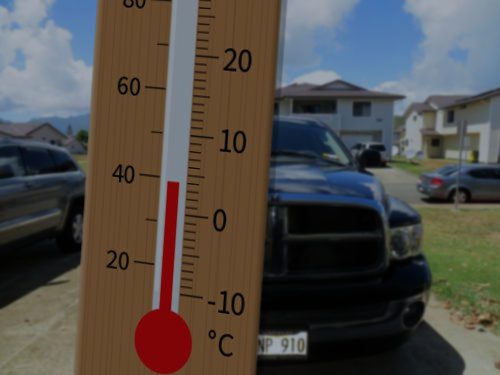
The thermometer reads 4 °C
